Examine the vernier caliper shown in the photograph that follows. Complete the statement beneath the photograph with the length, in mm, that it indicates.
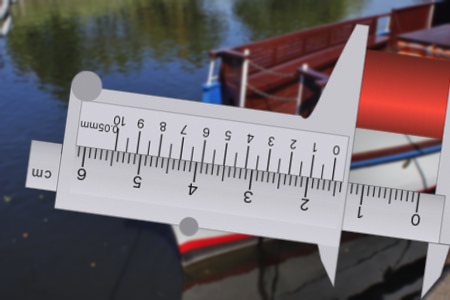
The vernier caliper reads 15.6 mm
